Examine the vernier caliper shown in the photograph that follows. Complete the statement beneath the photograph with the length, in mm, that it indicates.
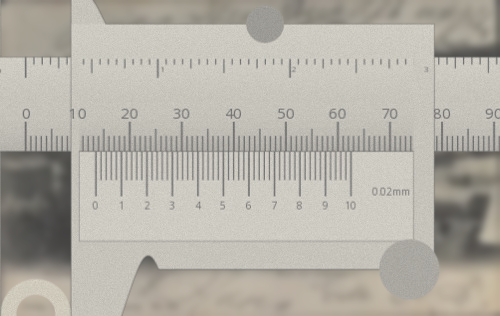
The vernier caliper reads 13.5 mm
